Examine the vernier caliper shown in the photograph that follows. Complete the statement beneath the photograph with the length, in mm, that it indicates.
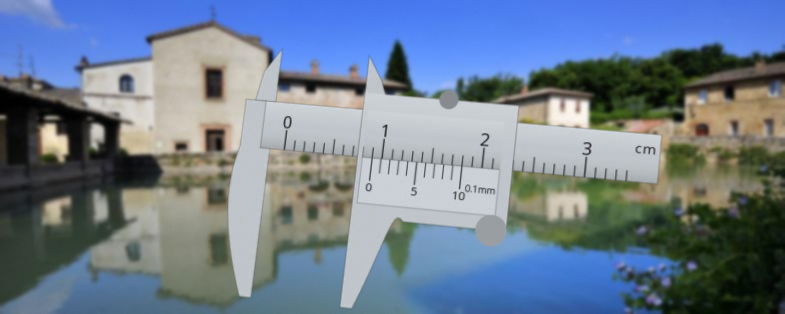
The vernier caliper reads 9.0 mm
